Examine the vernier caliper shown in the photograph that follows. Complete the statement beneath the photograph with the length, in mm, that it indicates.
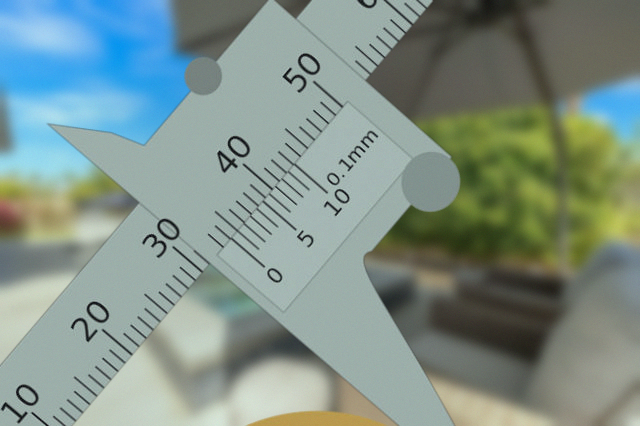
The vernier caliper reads 34.1 mm
